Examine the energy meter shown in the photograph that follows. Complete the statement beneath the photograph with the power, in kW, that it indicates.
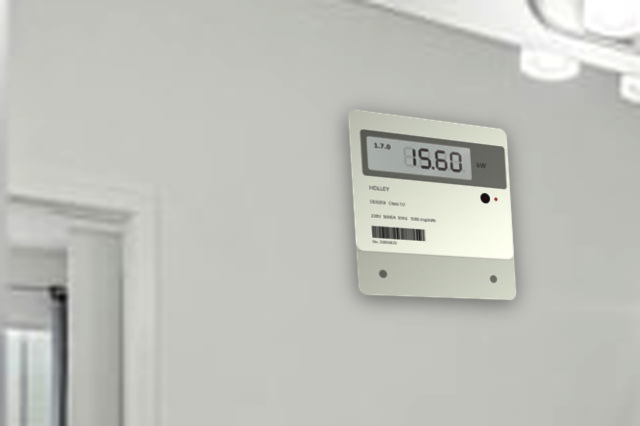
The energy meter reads 15.60 kW
